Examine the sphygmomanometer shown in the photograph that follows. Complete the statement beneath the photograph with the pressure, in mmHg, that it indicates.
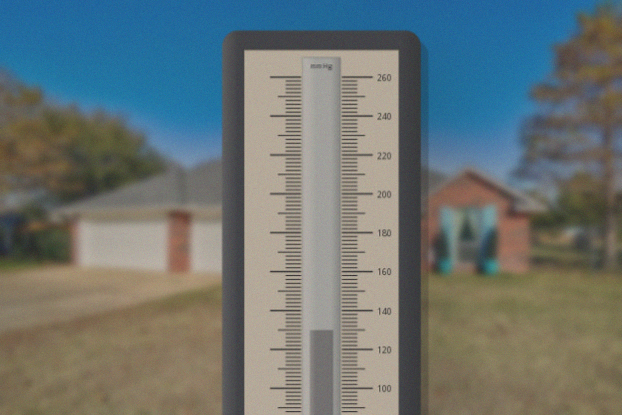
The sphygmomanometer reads 130 mmHg
